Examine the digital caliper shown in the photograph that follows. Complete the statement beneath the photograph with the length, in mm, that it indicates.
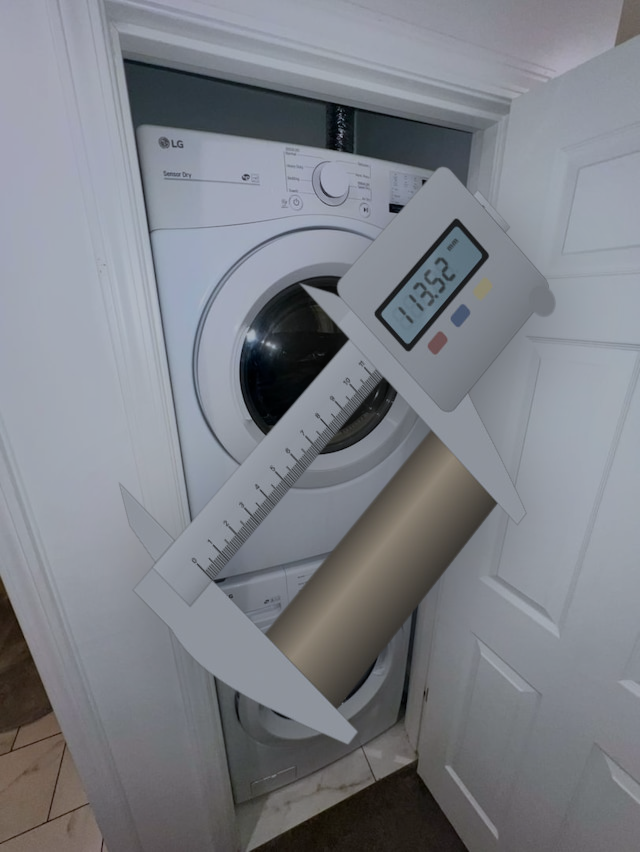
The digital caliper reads 113.52 mm
